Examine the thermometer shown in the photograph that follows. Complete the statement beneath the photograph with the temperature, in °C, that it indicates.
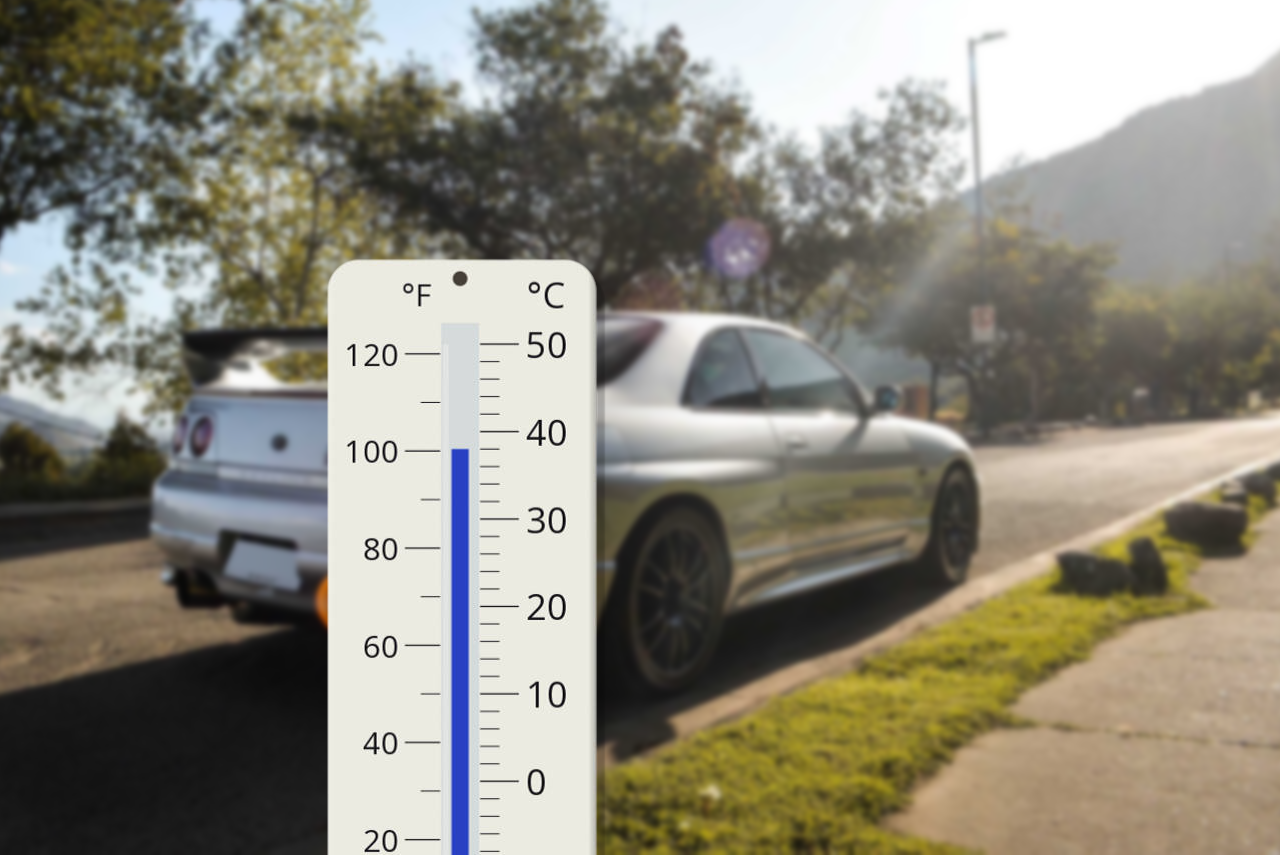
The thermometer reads 38 °C
